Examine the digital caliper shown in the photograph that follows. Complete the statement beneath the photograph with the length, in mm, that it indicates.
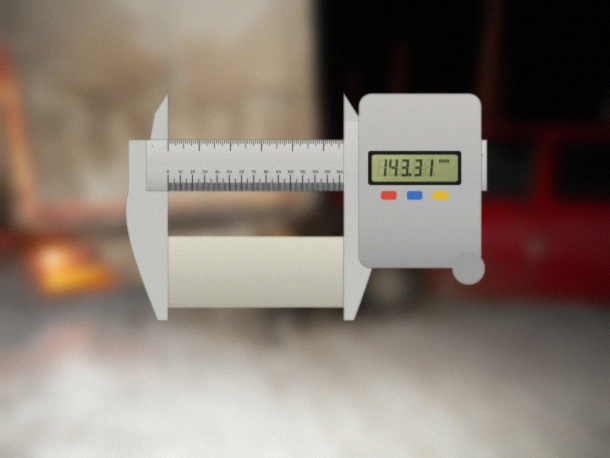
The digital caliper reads 143.31 mm
